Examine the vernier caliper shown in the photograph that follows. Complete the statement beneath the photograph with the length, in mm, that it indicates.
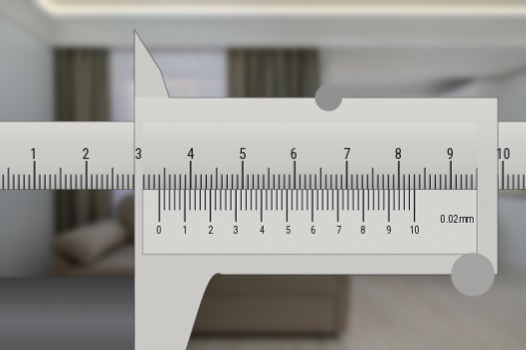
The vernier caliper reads 34.0 mm
